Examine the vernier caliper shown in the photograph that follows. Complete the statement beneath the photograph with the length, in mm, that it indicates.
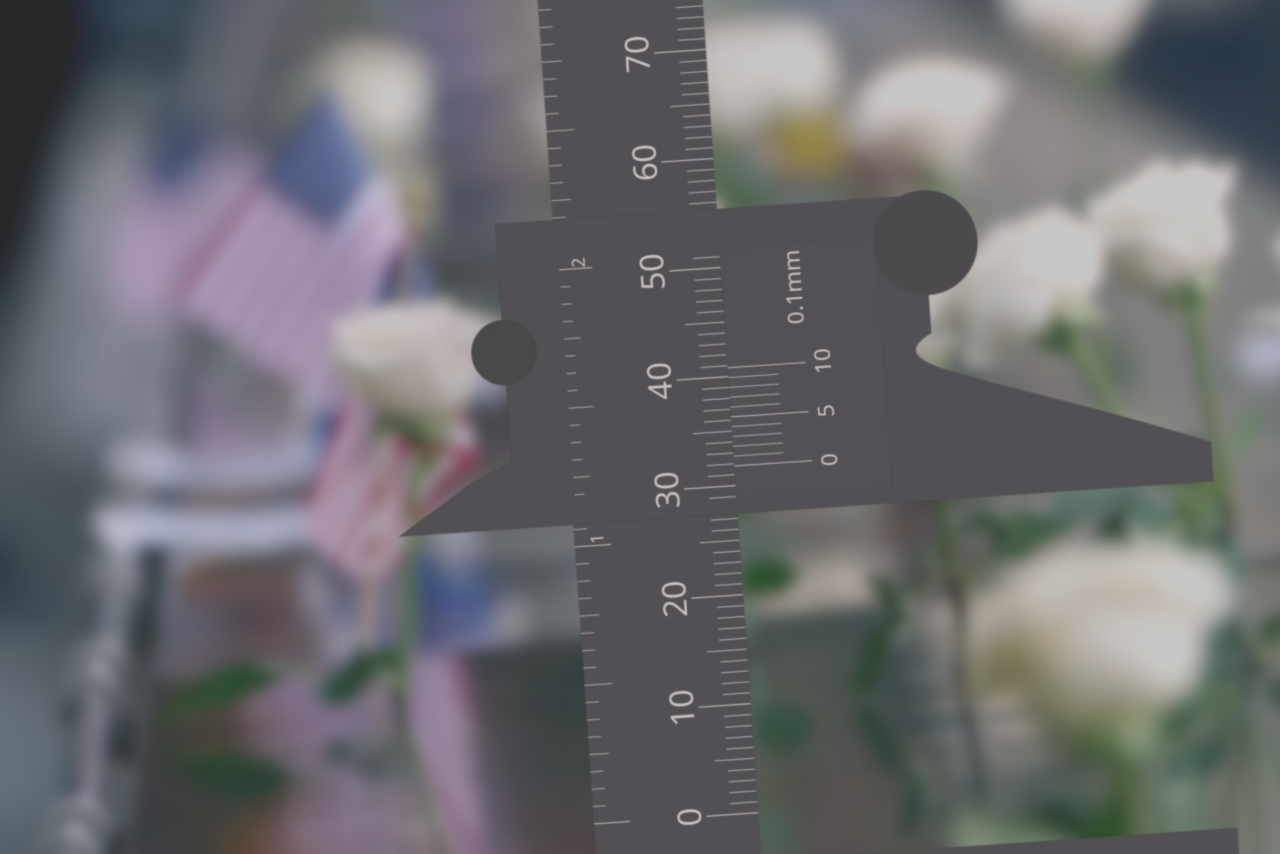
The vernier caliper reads 31.8 mm
